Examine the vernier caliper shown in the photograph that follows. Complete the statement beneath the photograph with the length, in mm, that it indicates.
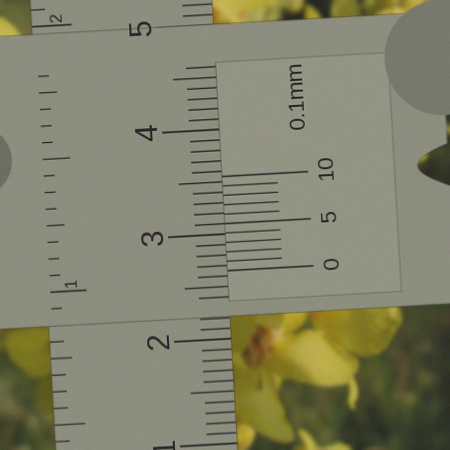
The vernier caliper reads 26.5 mm
